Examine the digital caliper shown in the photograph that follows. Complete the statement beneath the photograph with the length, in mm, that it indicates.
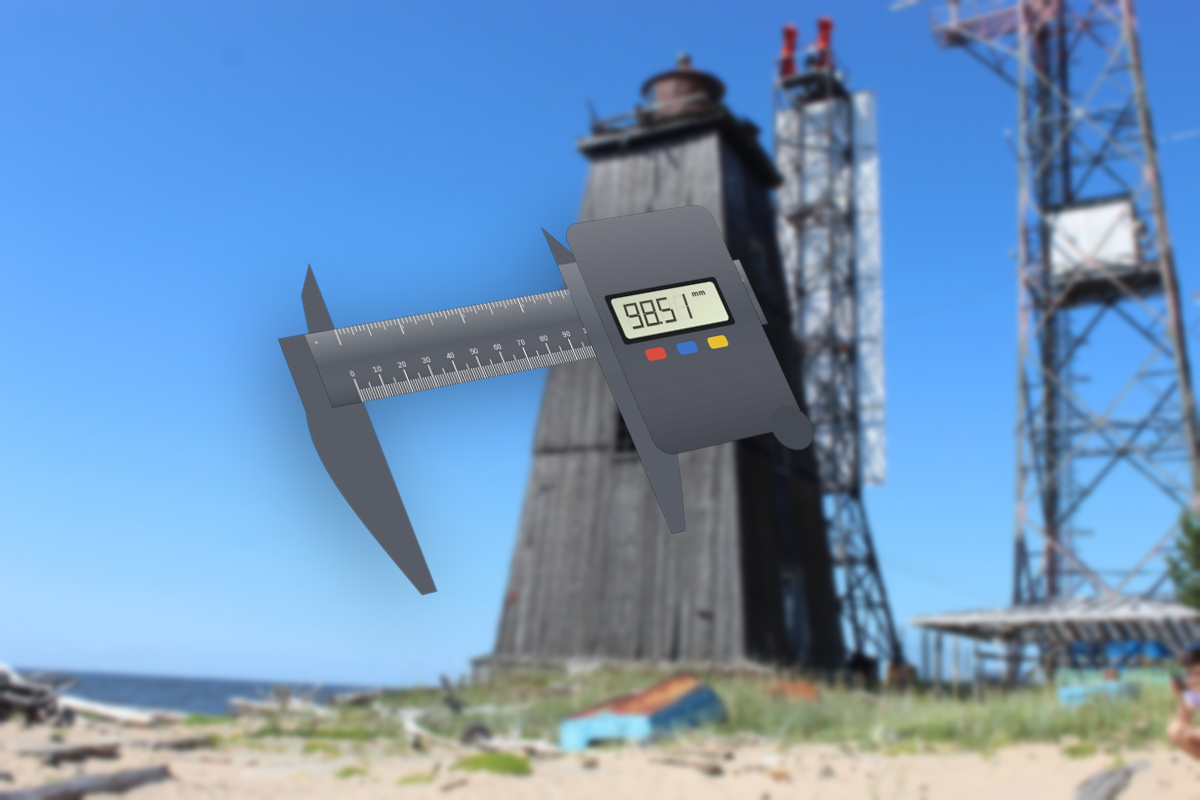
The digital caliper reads 98.51 mm
